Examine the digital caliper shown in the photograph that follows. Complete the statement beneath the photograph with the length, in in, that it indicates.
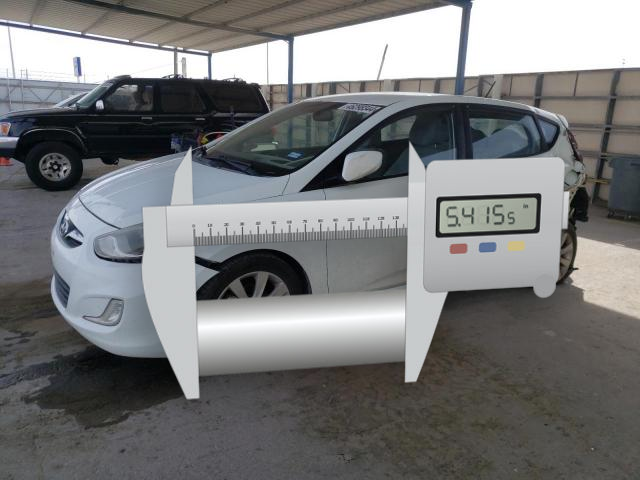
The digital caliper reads 5.4155 in
